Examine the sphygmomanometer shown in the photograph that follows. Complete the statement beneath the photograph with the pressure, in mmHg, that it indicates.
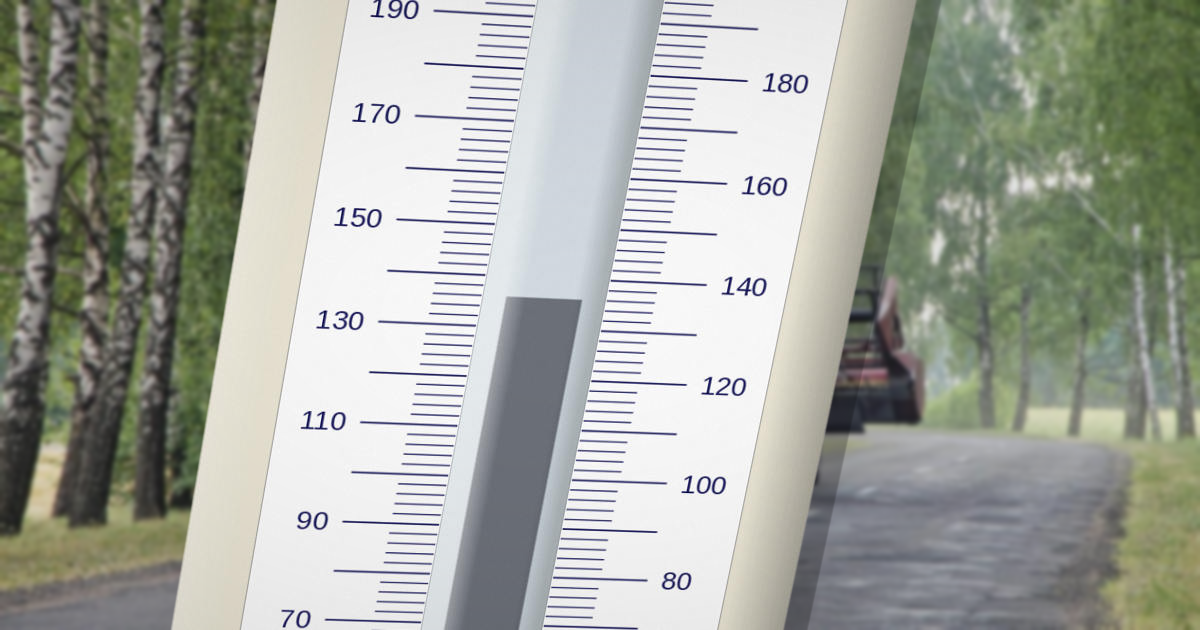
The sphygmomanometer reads 136 mmHg
